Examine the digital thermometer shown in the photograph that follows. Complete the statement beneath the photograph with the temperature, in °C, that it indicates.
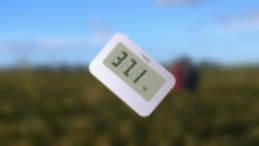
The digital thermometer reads 37.1 °C
